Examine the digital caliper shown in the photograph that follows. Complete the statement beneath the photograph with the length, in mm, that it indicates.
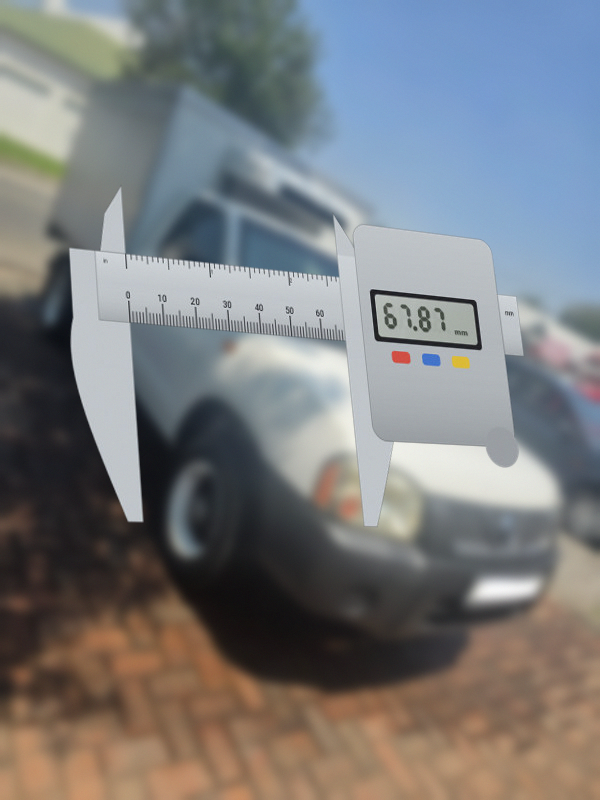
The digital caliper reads 67.87 mm
